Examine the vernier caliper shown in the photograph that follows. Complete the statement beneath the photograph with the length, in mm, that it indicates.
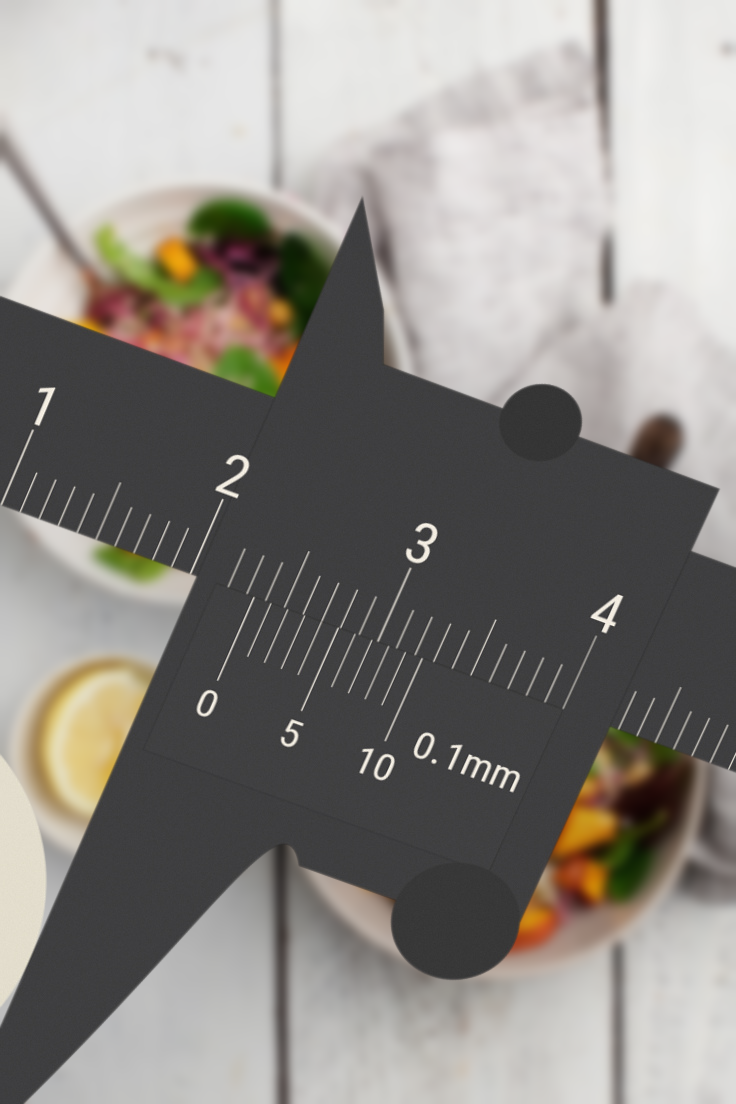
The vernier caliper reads 23.4 mm
